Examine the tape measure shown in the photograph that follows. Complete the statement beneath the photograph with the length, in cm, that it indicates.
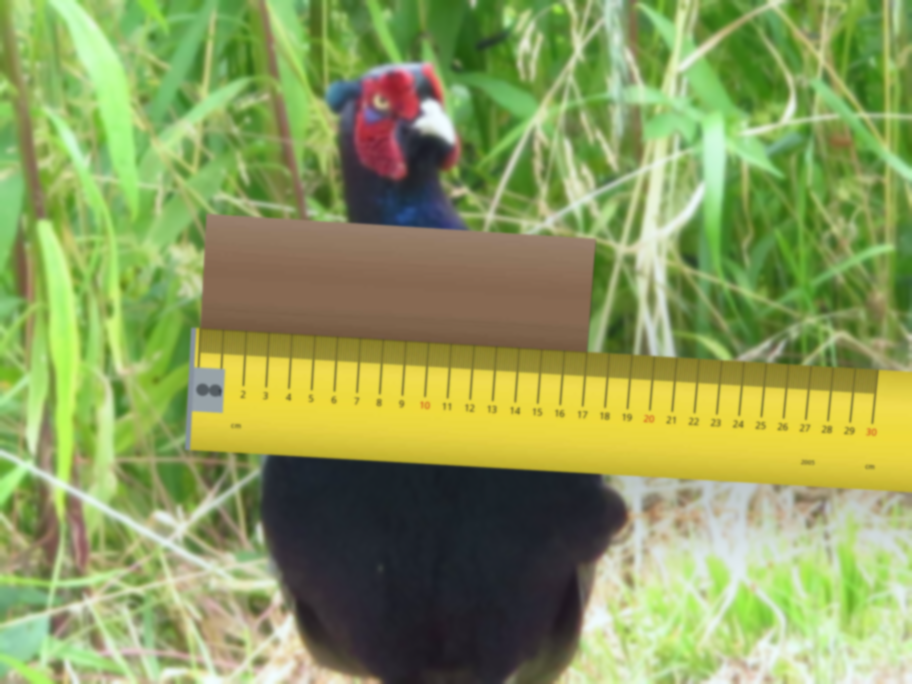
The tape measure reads 17 cm
